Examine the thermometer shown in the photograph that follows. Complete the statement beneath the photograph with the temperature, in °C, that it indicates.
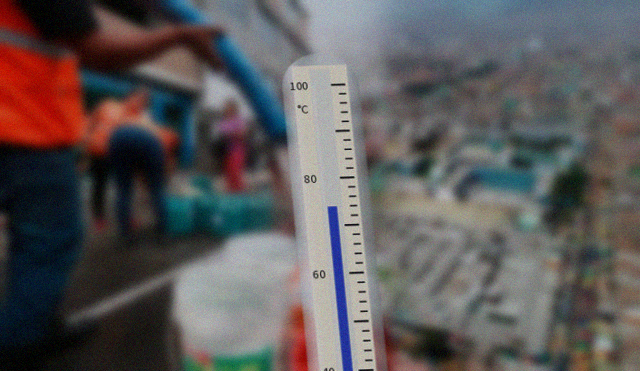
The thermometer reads 74 °C
